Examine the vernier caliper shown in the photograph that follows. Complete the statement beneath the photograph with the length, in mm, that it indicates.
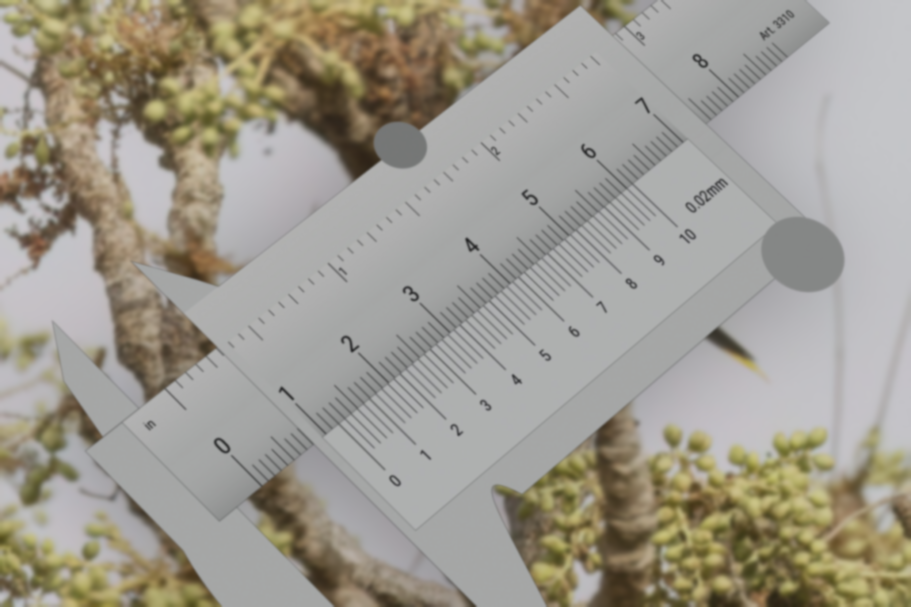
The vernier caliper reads 12.0 mm
